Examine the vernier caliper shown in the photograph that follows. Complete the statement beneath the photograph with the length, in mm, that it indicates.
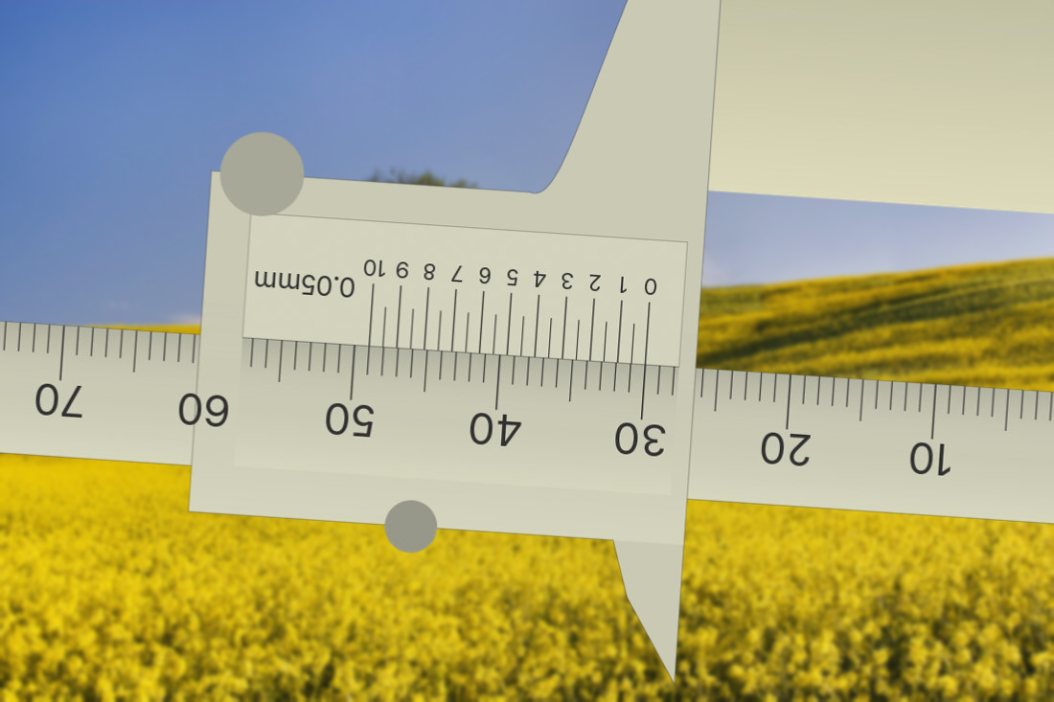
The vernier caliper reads 30.0 mm
